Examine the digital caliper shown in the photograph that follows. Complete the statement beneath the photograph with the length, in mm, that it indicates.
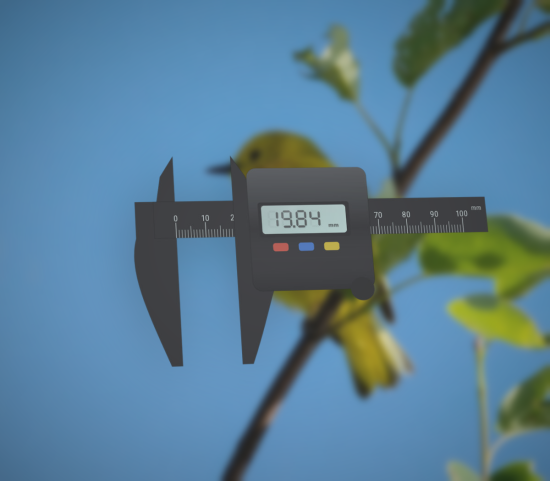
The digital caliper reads 19.84 mm
